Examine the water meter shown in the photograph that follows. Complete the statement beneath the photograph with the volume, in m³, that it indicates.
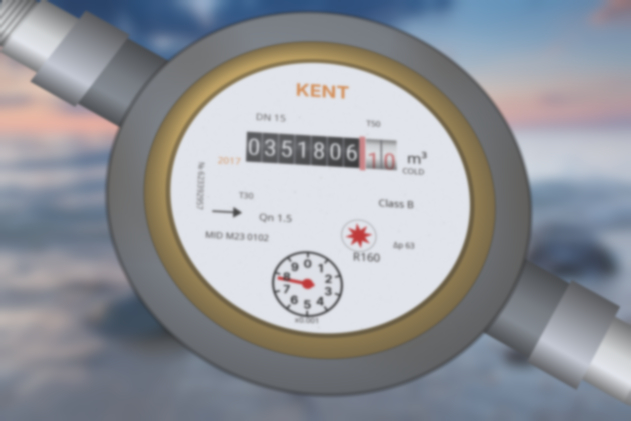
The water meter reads 351806.097 m³
